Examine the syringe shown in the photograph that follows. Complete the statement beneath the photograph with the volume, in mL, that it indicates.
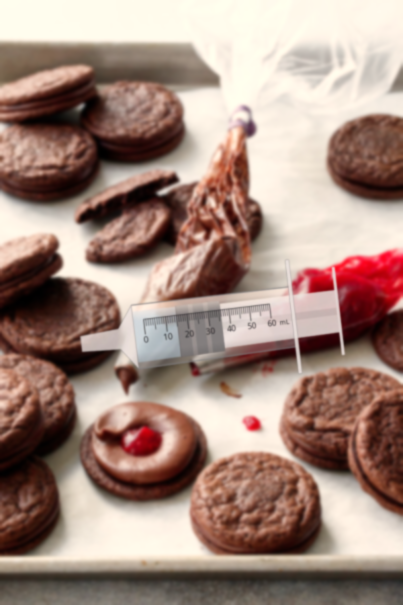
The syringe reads 15 mL
